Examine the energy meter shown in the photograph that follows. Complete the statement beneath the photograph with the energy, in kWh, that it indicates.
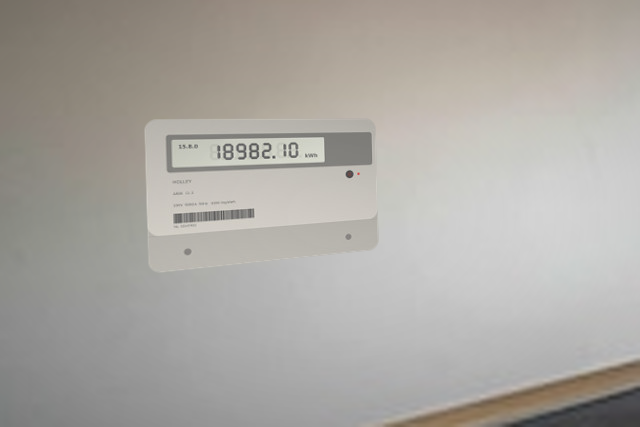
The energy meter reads 18982.10 kWh
